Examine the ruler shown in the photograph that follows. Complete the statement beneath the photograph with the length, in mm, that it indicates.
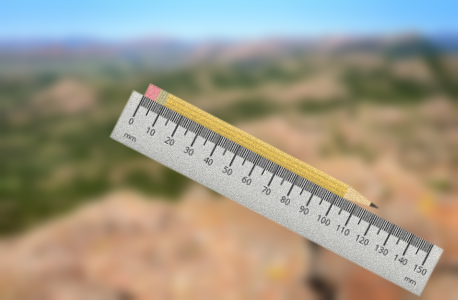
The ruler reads 120 mm
